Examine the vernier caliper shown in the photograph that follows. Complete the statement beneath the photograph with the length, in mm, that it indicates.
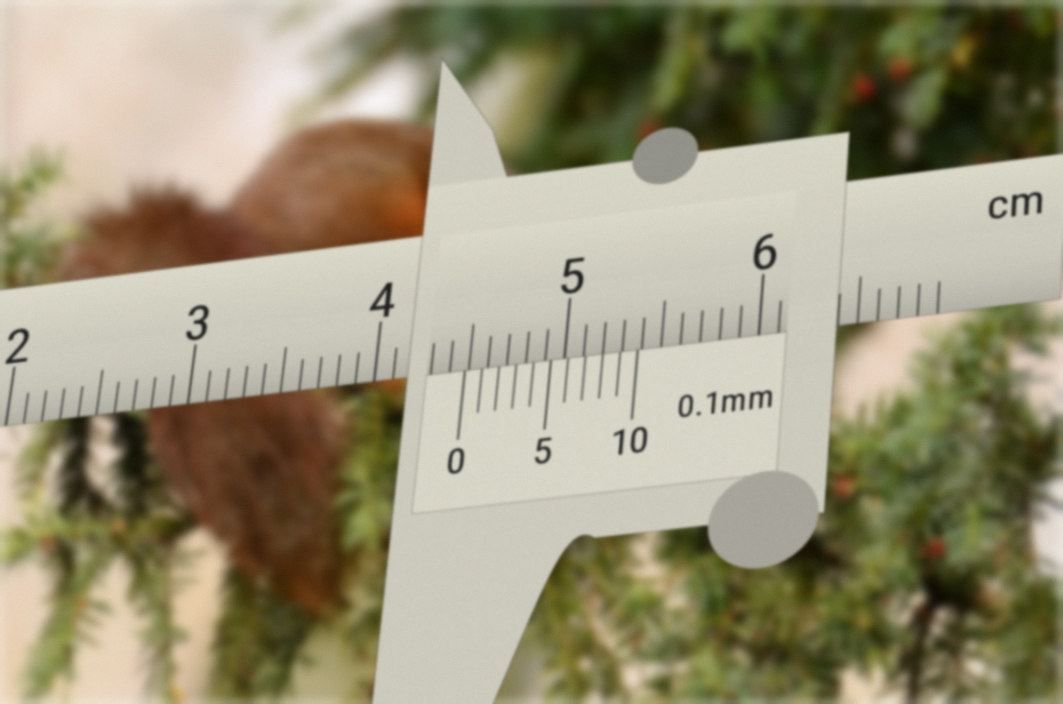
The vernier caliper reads 44.8 mm
